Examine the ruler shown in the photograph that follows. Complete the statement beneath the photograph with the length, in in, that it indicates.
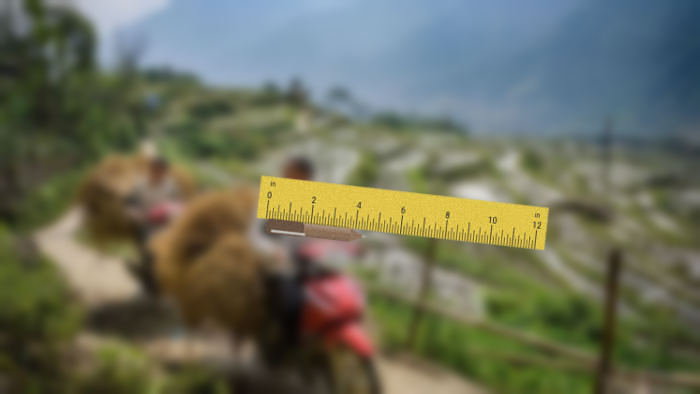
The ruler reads 4.5 in
